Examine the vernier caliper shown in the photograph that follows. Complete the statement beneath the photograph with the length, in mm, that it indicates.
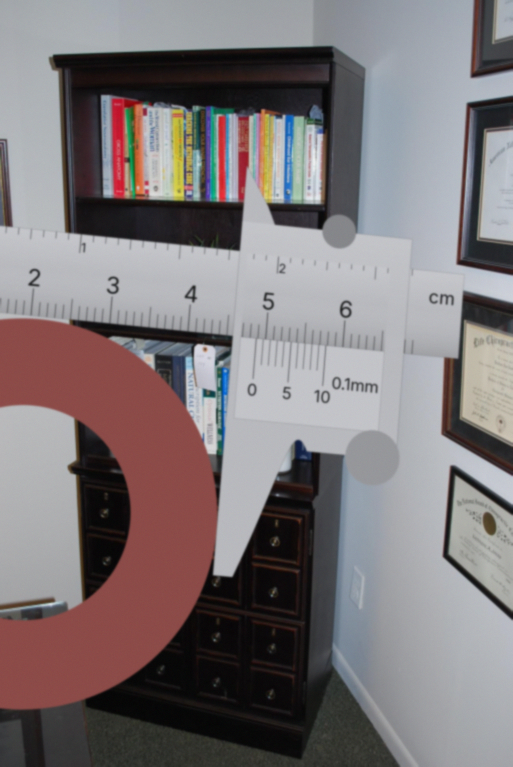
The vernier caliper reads 48.8 mm
